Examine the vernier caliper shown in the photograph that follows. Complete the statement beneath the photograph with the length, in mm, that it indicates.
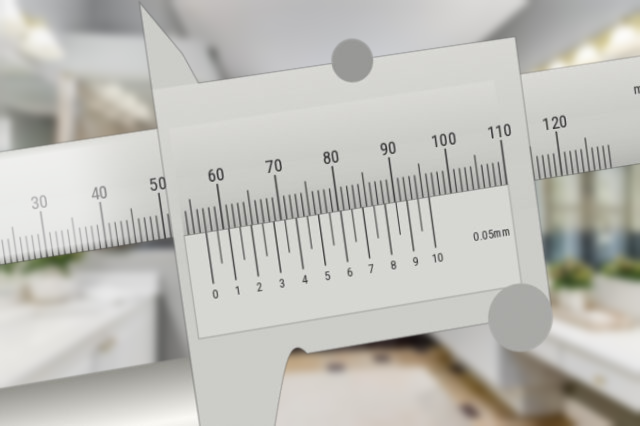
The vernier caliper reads 57.0 mm
